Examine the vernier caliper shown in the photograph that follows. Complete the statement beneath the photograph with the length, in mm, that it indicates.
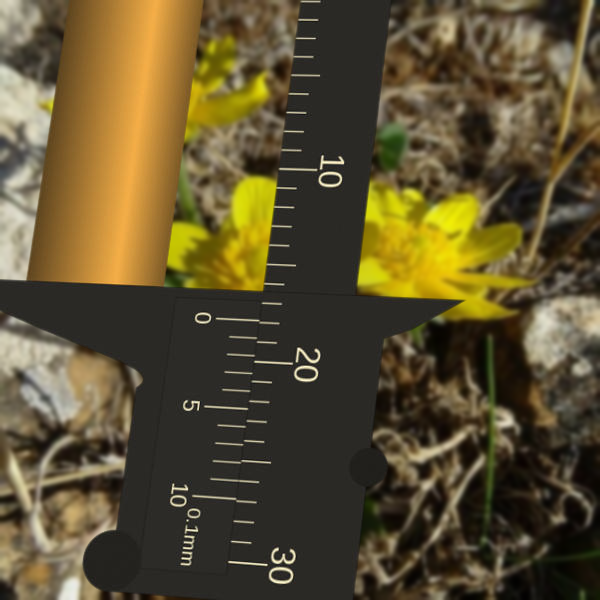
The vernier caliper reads 17.9 mm
